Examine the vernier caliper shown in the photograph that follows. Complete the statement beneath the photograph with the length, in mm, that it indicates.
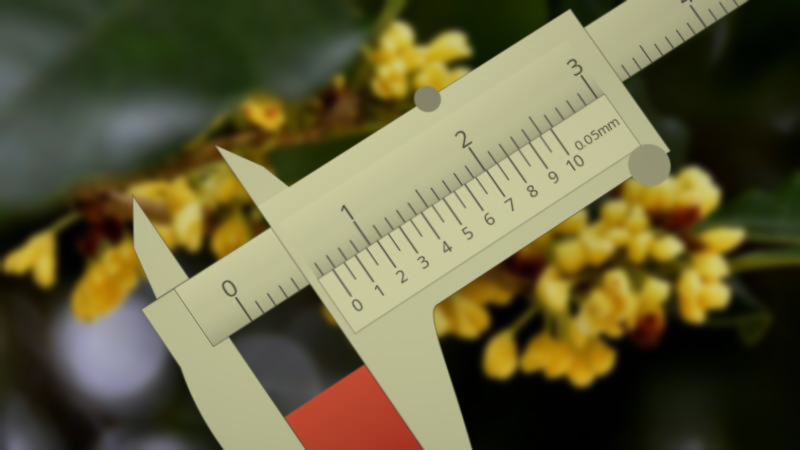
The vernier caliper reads 6.8 mm
